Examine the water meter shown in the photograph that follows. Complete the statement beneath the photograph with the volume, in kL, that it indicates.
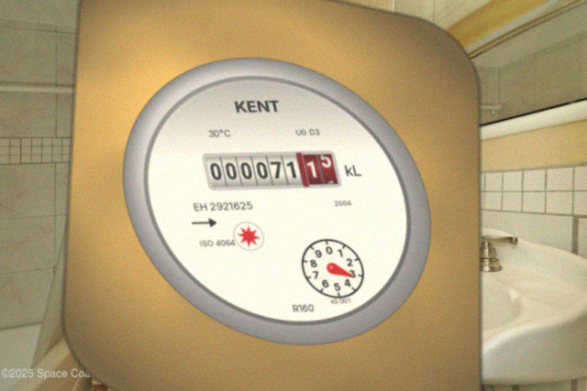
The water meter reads 71.153 kL
